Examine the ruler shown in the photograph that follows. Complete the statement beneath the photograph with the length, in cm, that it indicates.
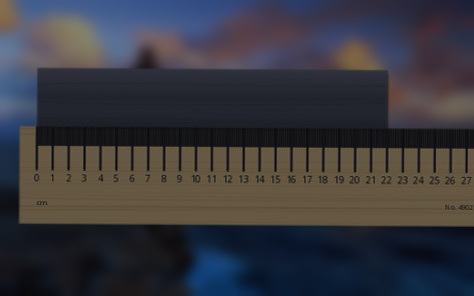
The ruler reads 22 cm
